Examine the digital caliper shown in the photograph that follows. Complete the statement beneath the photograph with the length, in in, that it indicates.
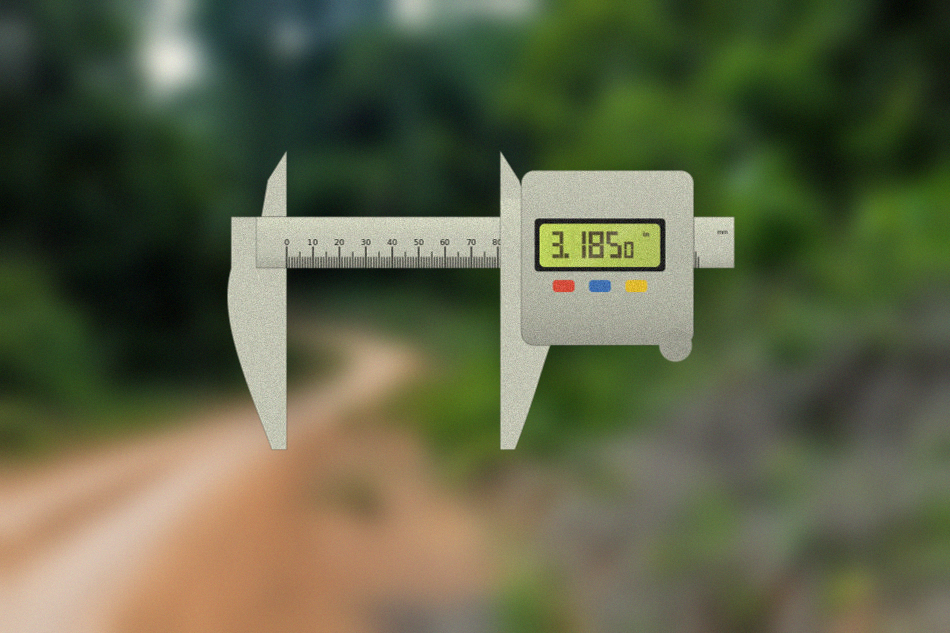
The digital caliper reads 3.1850 in
